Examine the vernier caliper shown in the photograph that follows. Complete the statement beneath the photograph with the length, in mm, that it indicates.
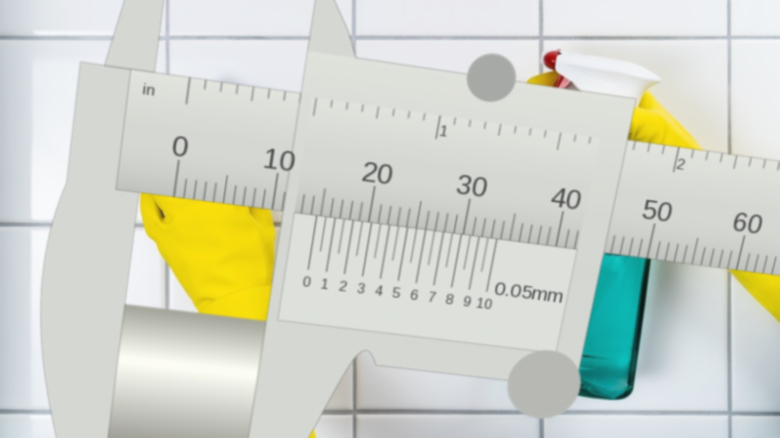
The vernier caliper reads 14.6 mm
